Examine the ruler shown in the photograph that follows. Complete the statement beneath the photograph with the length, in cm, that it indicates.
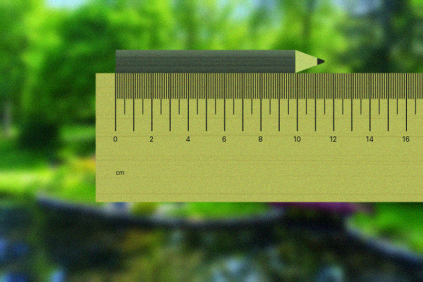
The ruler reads 11.5 cm
